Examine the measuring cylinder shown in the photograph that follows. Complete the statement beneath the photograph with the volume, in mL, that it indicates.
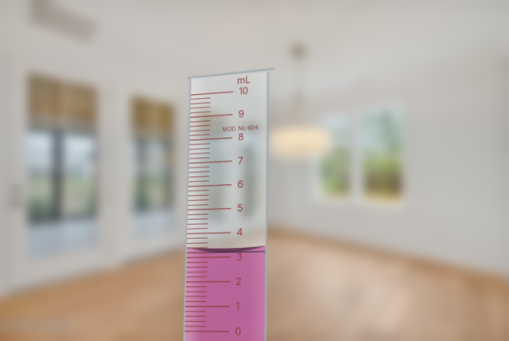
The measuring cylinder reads 3.2 mL
